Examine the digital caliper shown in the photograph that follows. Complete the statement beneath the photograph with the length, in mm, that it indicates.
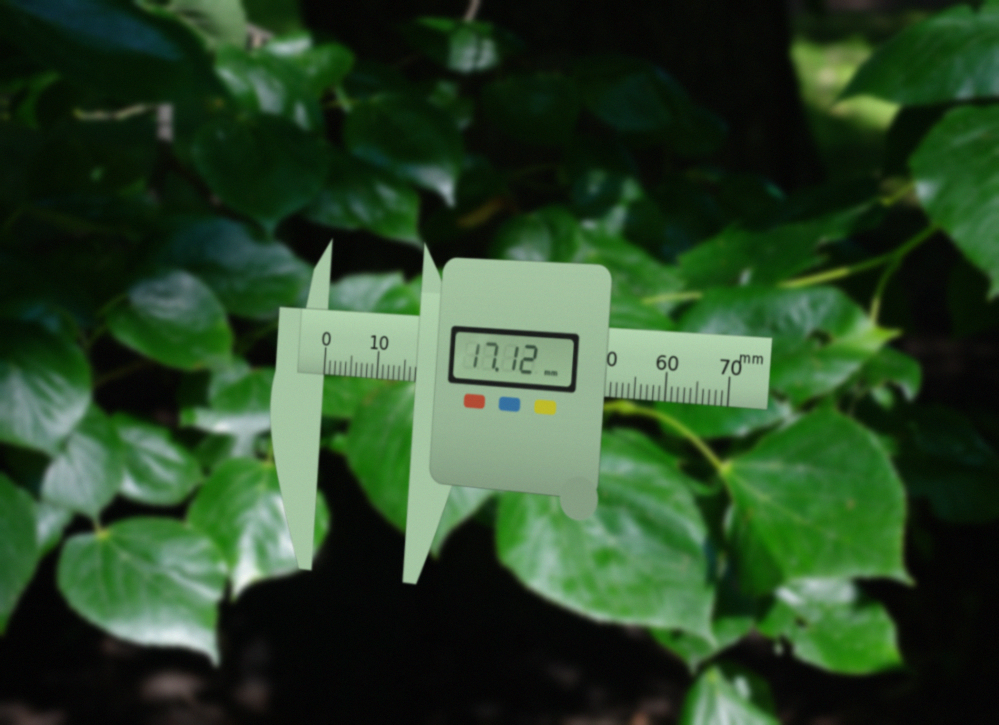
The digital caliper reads 17.12 mm
